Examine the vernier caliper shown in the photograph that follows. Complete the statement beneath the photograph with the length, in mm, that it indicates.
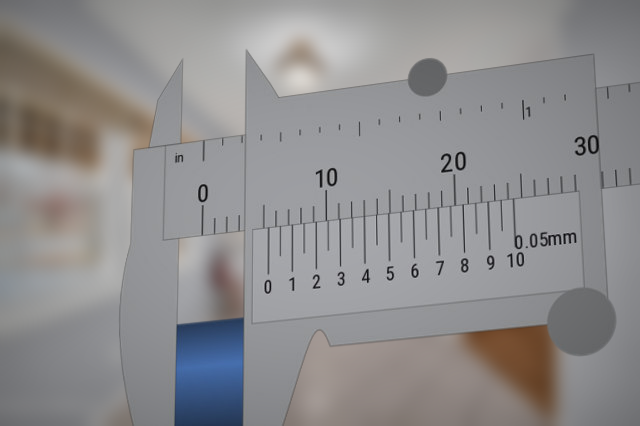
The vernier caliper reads 5.4 mm
